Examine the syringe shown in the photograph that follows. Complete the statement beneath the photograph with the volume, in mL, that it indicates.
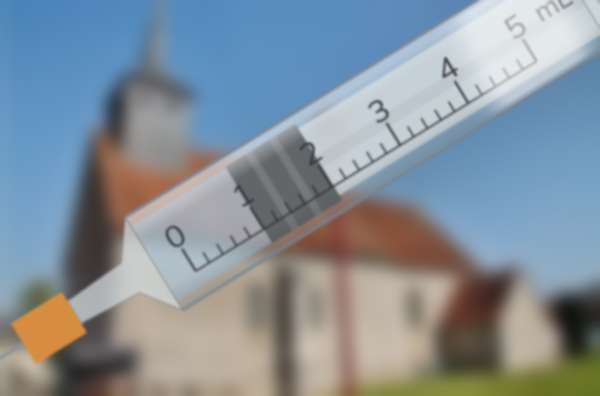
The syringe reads 1 mL
